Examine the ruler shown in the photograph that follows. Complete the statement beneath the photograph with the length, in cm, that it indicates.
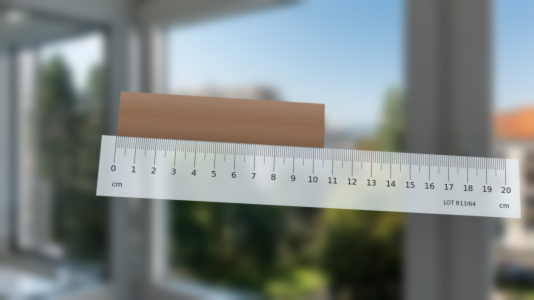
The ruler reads 10.5 cm
